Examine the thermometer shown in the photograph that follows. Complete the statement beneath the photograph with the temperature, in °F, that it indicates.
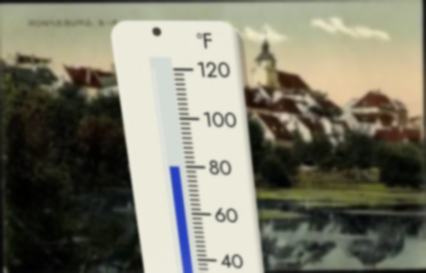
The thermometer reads 80 °F
